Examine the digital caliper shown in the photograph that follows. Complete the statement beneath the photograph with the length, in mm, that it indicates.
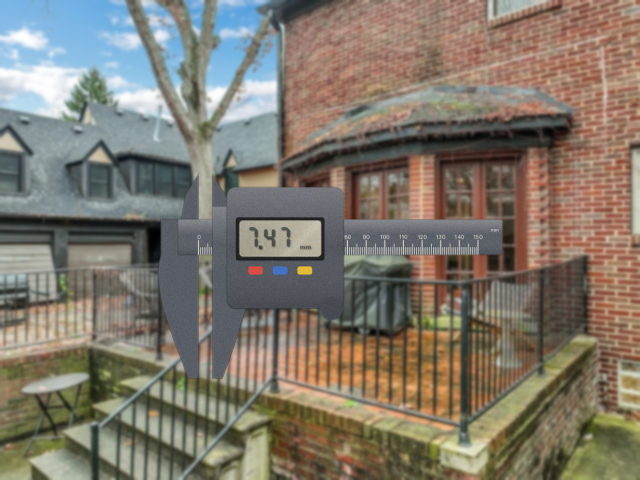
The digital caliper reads 7.47 mm
